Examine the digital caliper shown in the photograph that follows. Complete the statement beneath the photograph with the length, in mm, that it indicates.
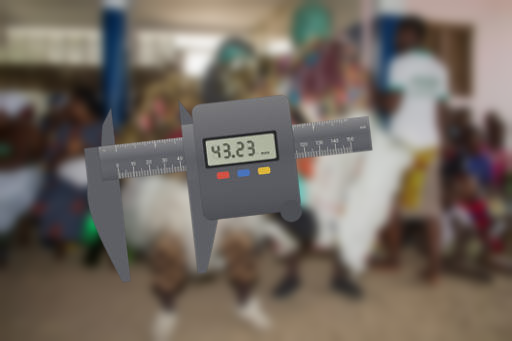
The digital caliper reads 43.23 mm
